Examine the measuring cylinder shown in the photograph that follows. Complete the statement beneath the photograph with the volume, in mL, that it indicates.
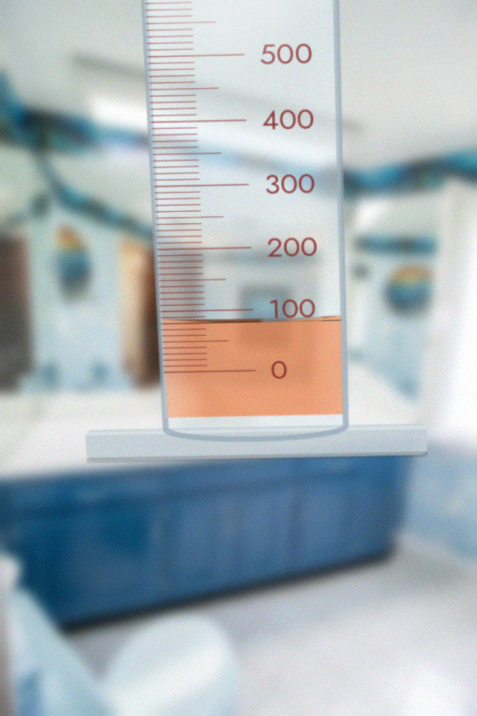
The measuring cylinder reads 80 mL
